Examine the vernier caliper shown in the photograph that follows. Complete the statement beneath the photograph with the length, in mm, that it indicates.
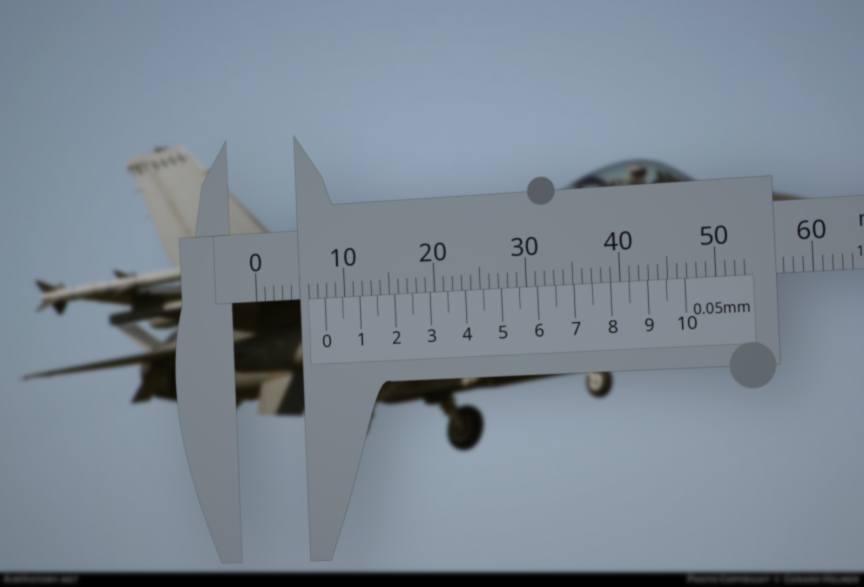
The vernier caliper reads 7.8 mm
